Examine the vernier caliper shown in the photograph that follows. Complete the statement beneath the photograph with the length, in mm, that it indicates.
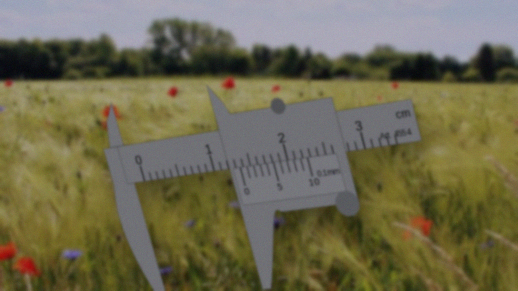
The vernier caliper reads 13.6 mm
